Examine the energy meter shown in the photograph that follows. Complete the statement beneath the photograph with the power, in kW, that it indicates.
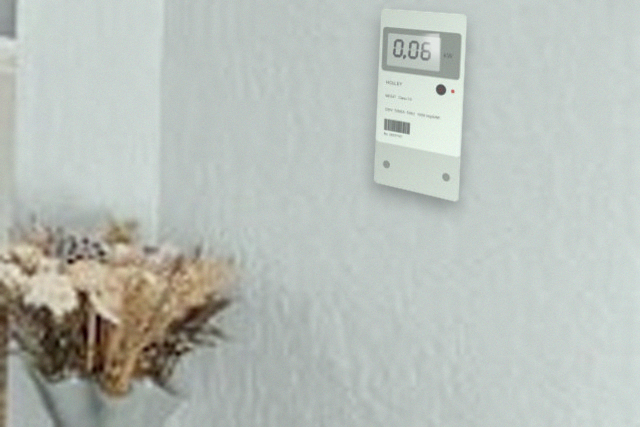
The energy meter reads 0.06 kW
